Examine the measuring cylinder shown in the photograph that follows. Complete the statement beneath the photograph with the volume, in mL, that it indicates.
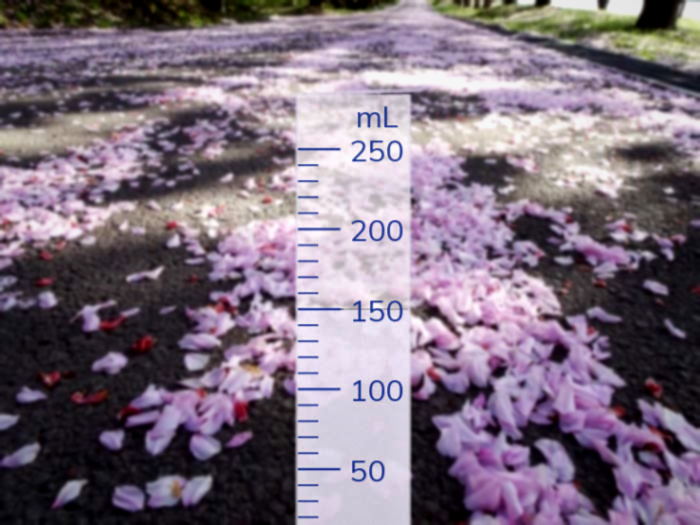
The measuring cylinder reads 150 mL
